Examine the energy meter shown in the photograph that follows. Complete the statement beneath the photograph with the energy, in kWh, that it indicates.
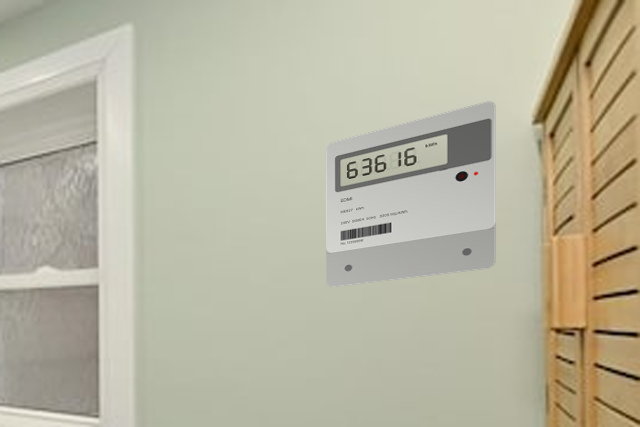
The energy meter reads 63616 kWh
